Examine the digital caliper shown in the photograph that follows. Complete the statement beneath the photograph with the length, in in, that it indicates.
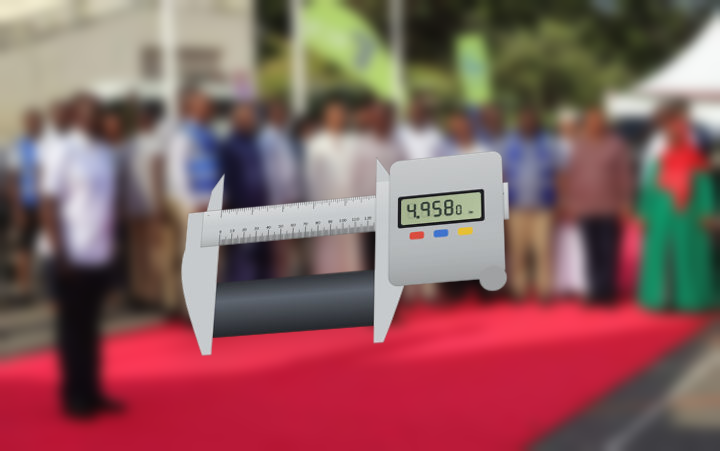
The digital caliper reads 4.9580 in
